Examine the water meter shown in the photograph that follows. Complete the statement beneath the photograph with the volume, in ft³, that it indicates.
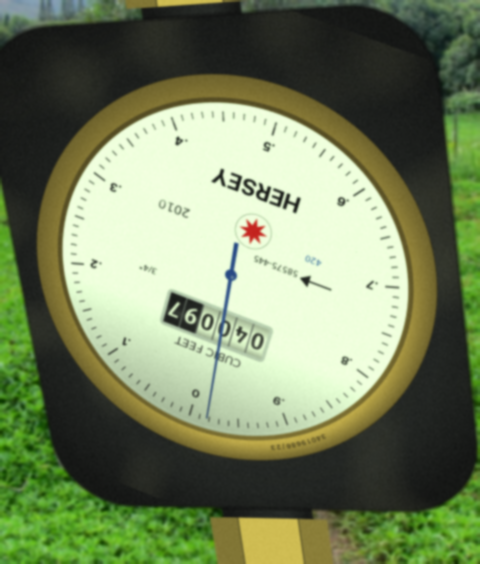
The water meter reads 40096.98 ft³
